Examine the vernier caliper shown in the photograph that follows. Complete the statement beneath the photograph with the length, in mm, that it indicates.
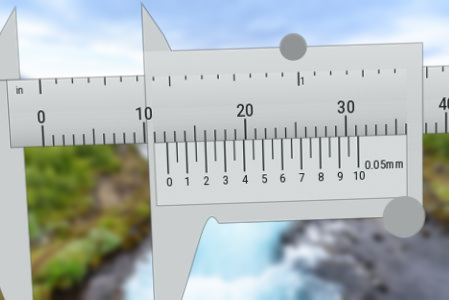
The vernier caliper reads 12.2 mm
